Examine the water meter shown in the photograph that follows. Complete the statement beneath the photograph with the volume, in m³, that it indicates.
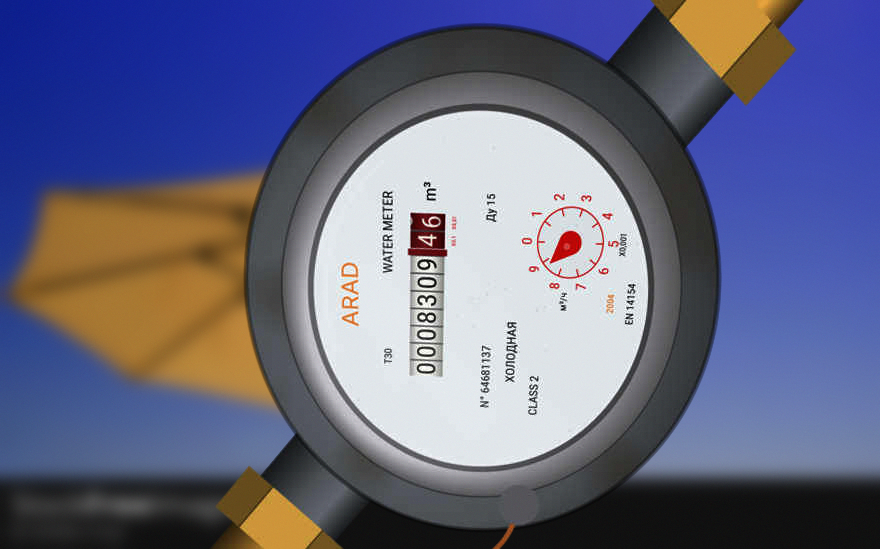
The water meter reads 8309.458 m³
